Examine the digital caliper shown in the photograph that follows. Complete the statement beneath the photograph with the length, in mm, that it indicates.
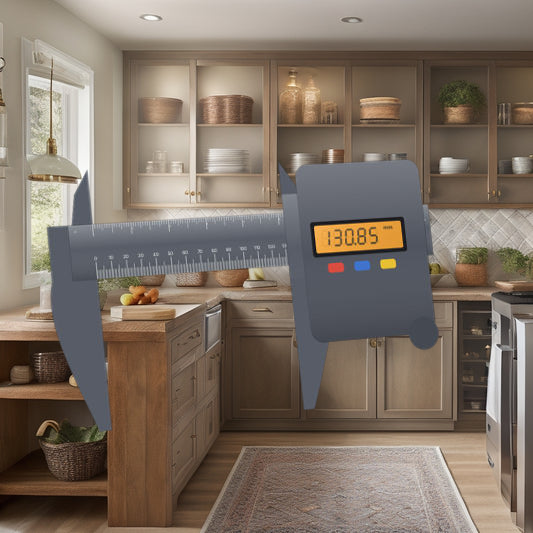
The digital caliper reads 130.85 mm
